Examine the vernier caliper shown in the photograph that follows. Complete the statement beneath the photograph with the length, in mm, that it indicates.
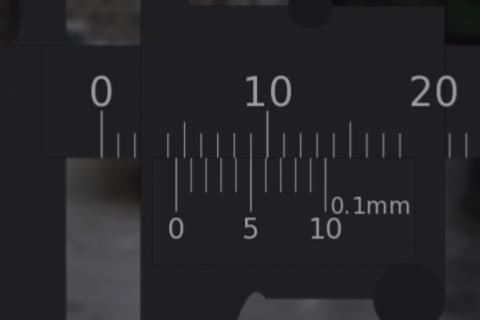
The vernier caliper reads 4.5 mm
